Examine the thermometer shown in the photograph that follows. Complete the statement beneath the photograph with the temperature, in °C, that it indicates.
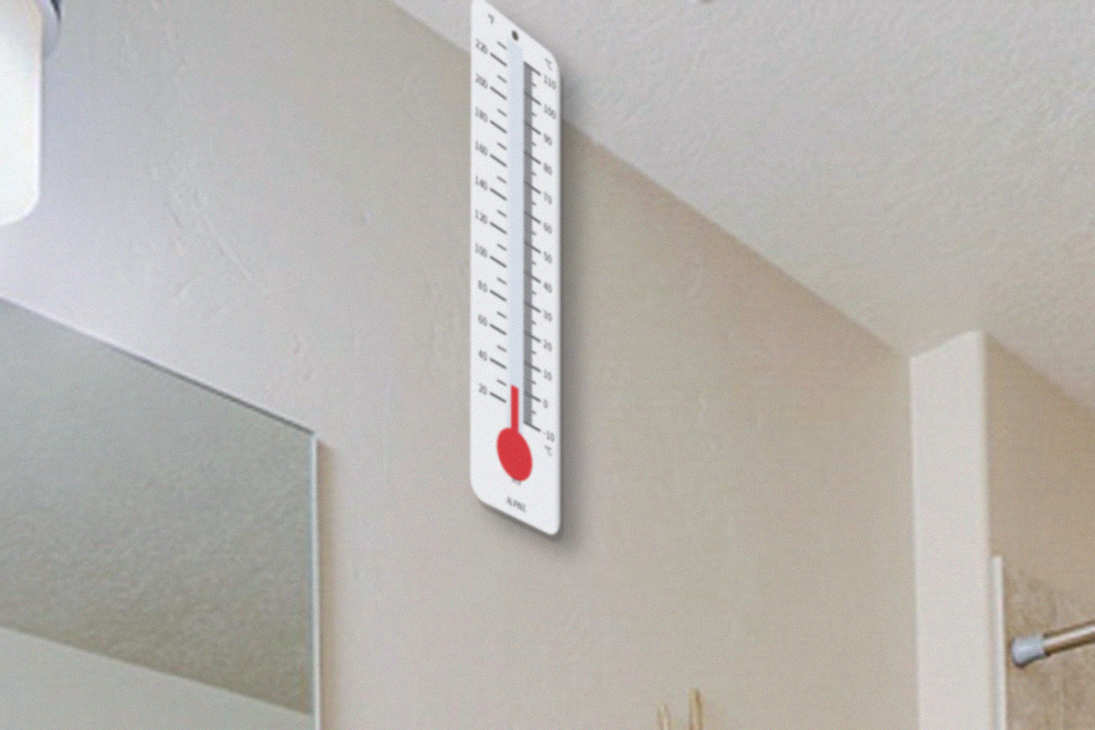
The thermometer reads 0 °C
